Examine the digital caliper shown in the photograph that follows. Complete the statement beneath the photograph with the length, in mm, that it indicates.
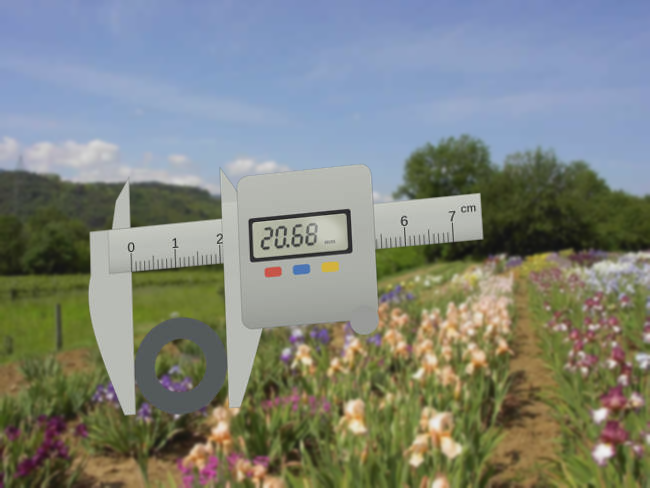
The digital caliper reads 20.68 mm
